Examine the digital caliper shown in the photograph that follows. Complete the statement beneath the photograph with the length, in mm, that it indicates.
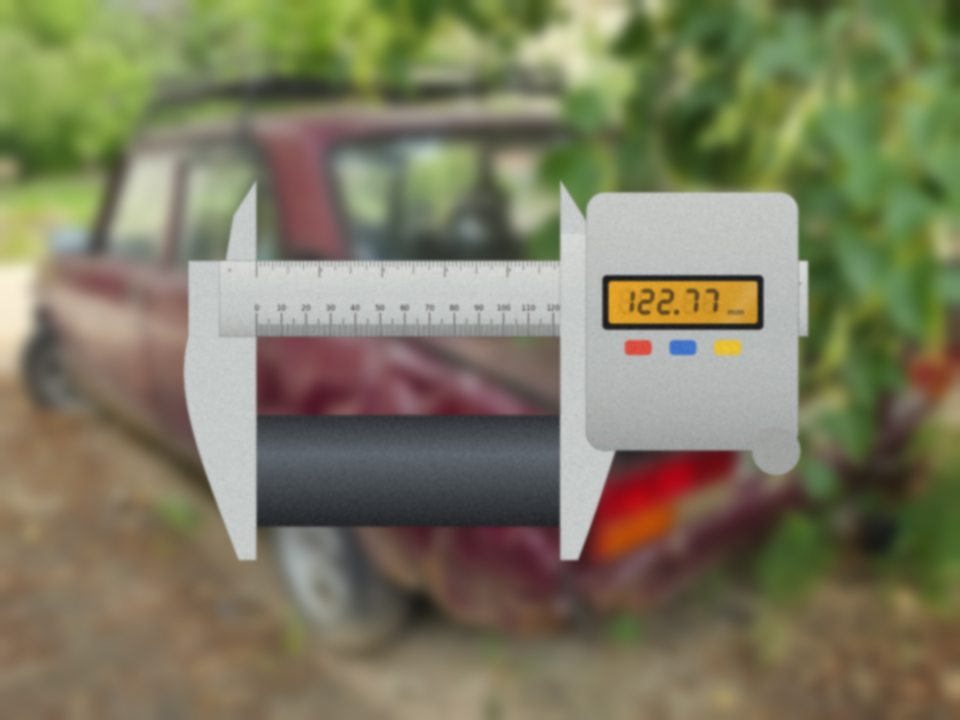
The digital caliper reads 122.77 mm
